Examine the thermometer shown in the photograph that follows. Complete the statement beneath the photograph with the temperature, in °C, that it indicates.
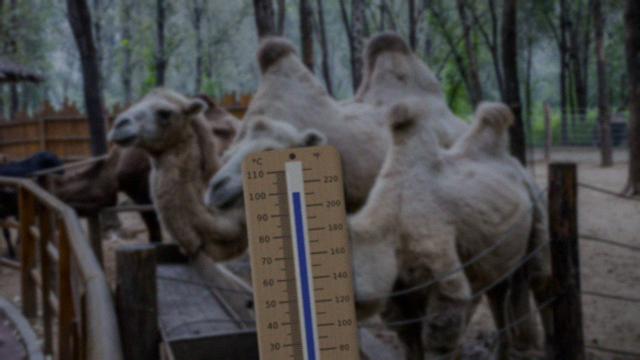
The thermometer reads 100 °C
